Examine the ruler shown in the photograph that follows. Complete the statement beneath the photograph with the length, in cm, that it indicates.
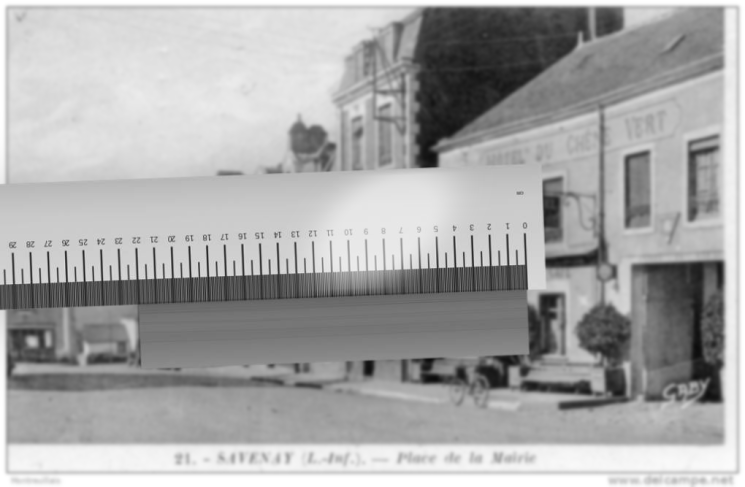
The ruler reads 22 cm
